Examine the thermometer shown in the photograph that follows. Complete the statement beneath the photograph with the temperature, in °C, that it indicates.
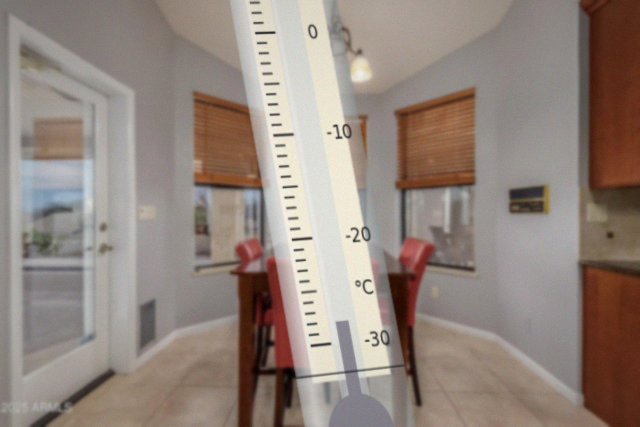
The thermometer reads -28 °C
